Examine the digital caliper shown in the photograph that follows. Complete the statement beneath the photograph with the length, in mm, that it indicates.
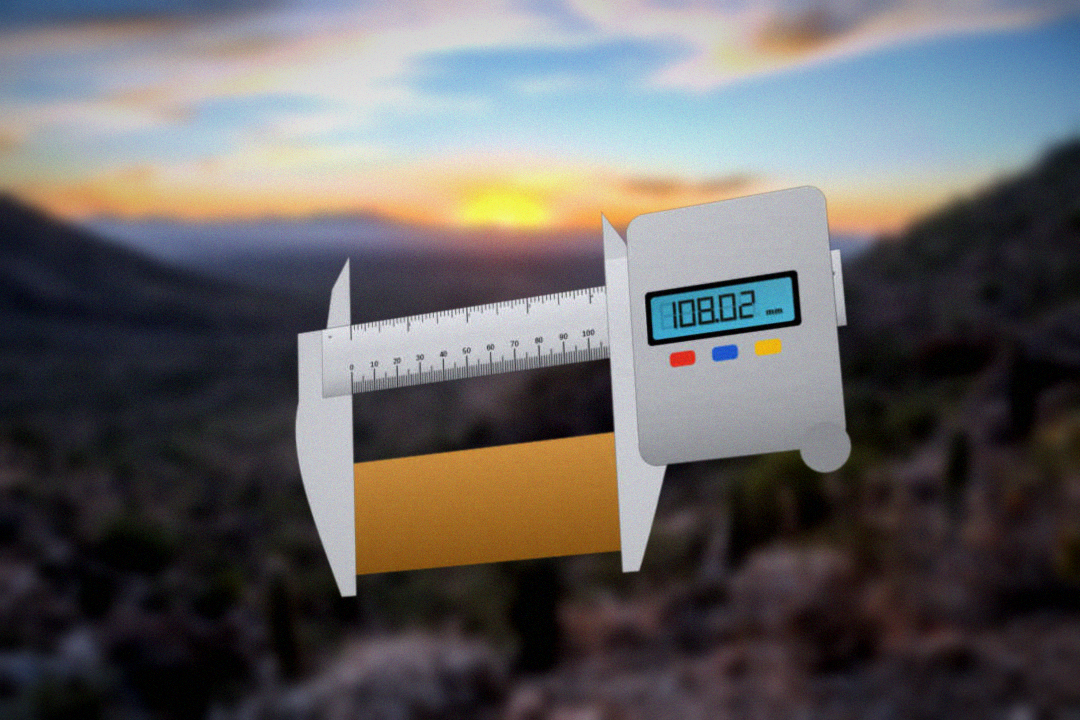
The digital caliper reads 108.02 mm
